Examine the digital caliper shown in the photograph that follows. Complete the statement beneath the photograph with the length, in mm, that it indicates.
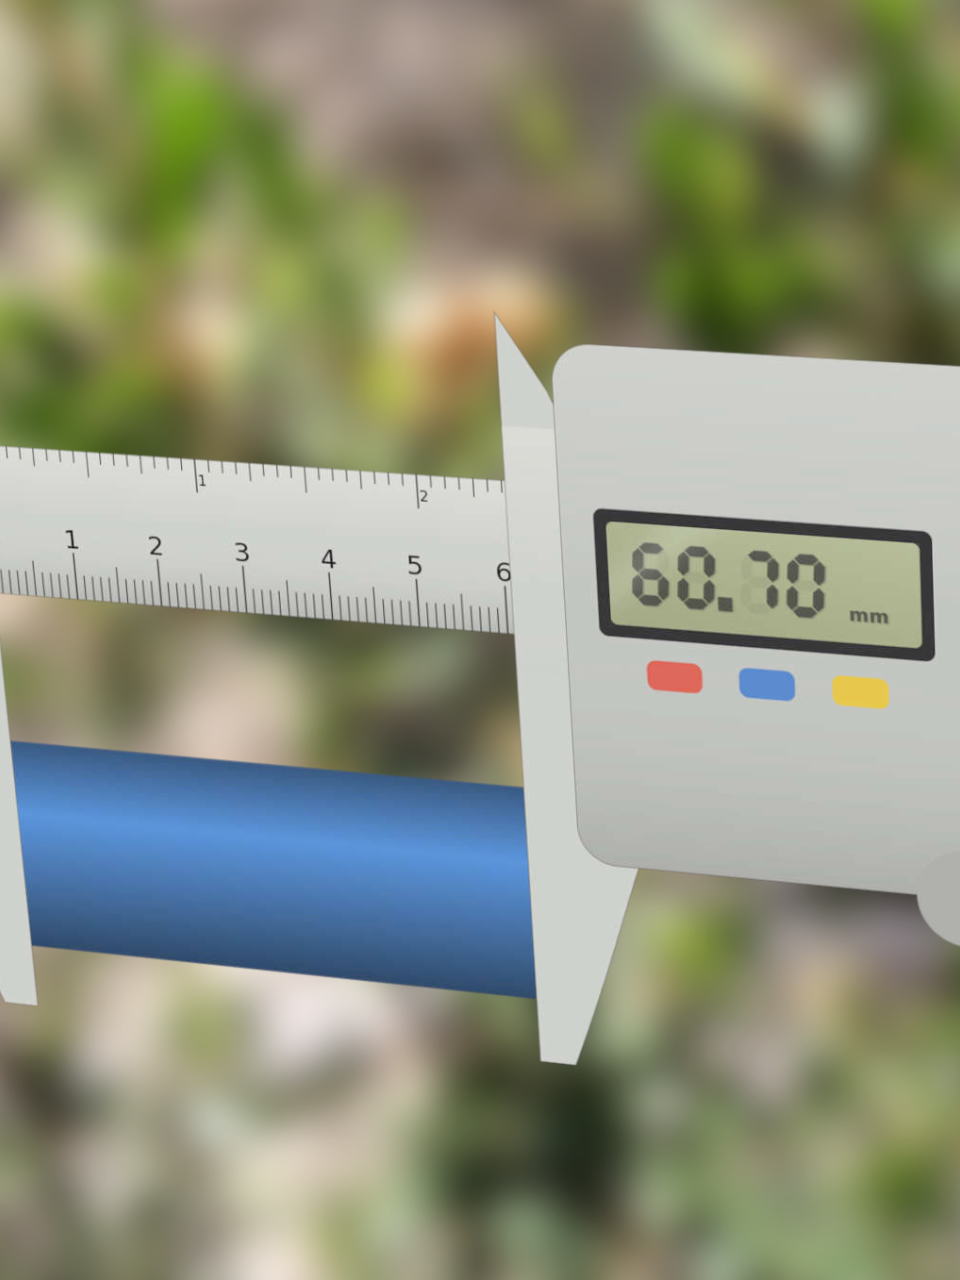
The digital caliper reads 60.70 mm
